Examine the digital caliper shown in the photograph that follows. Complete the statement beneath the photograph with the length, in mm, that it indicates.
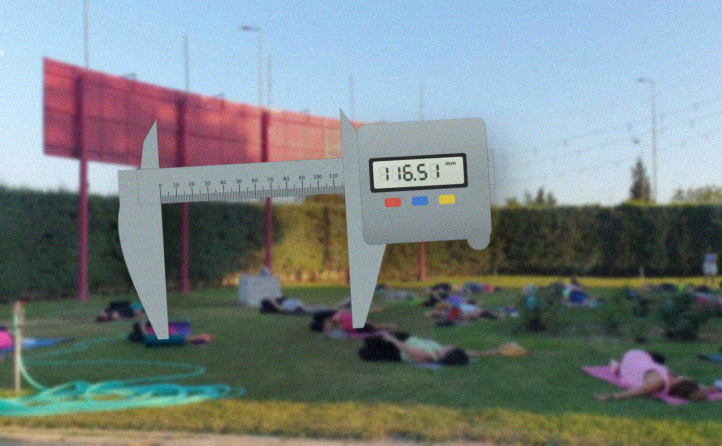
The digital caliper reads 116.51 mm
